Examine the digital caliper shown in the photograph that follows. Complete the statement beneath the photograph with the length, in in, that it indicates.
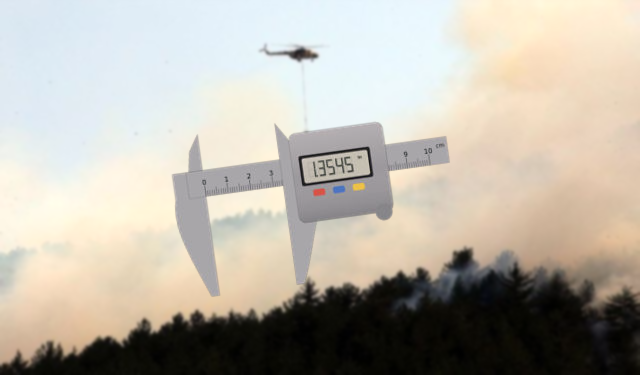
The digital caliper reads 1.3545 in
